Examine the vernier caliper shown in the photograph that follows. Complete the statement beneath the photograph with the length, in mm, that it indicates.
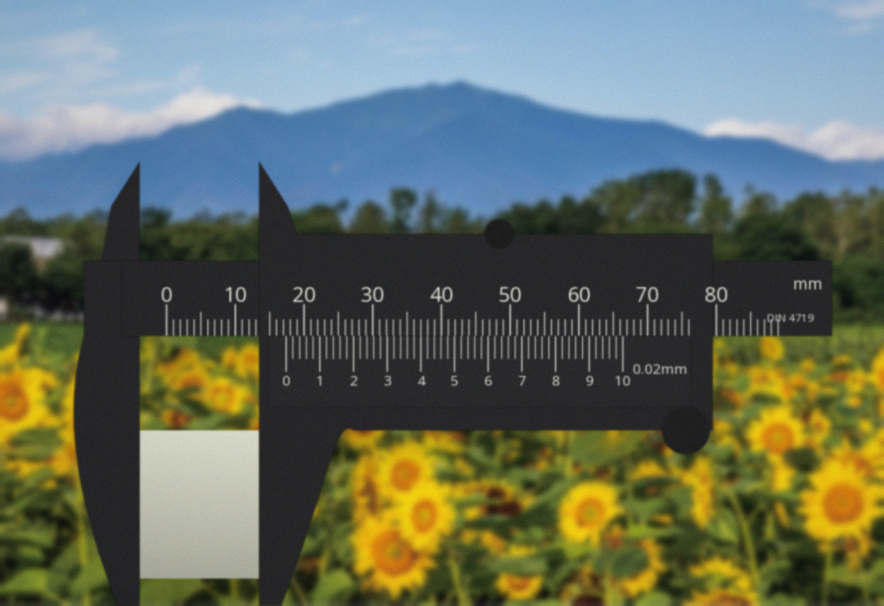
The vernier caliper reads 17.4 mm
